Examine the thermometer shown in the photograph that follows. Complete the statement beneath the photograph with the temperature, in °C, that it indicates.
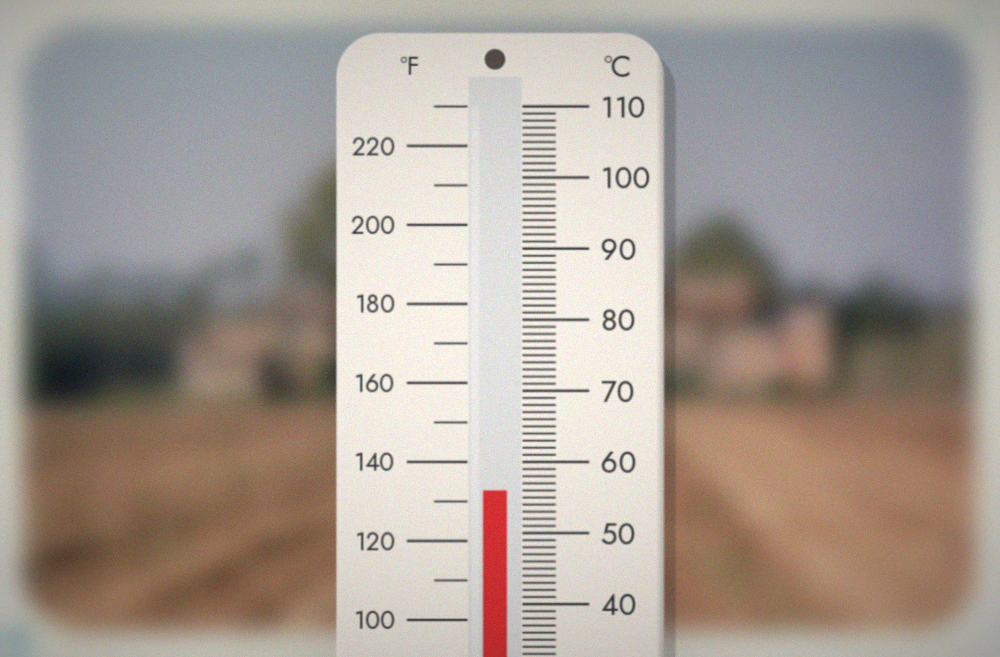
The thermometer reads 56 °C
